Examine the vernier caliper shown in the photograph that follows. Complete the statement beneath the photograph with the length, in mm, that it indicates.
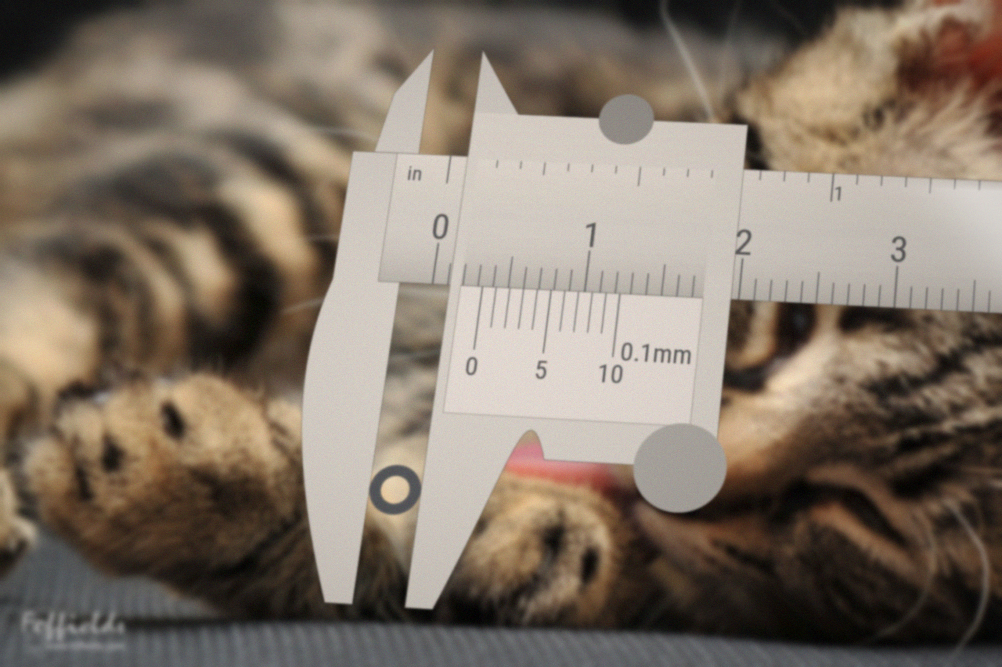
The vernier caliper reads 3.3 mm
